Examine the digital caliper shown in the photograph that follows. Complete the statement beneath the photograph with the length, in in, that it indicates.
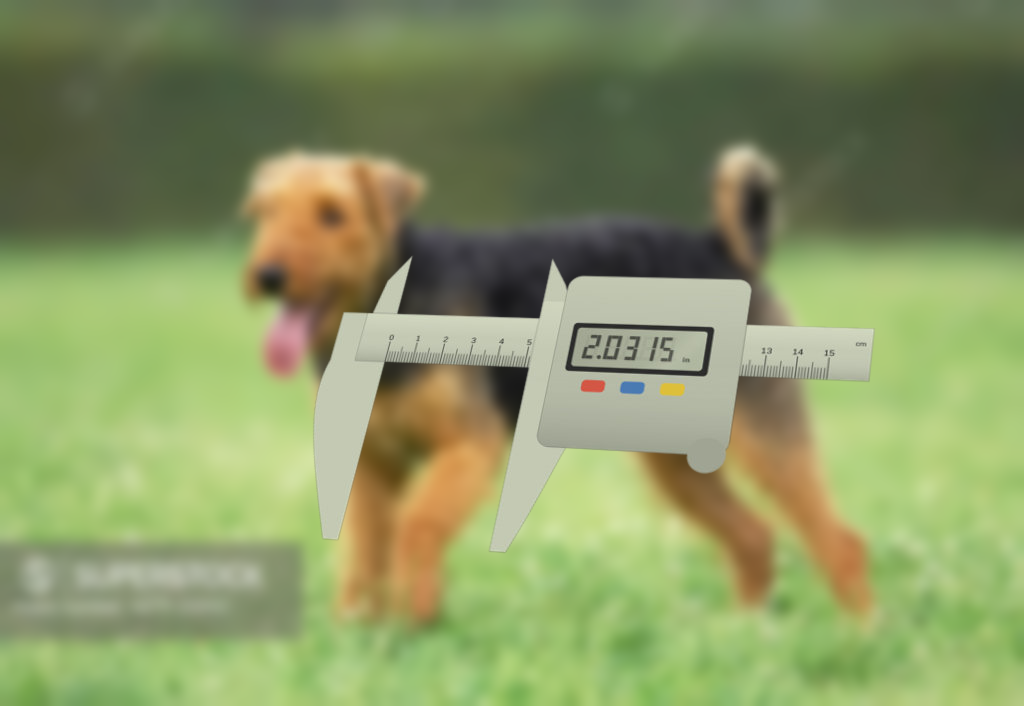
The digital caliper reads 2.0315 in
